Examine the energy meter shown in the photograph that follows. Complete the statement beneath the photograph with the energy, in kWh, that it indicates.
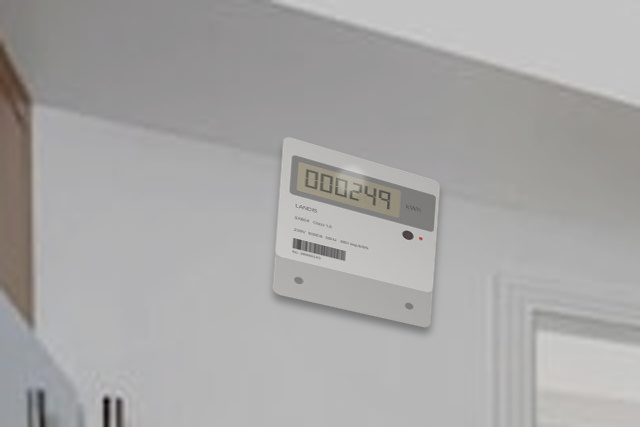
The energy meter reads 249 kWh
